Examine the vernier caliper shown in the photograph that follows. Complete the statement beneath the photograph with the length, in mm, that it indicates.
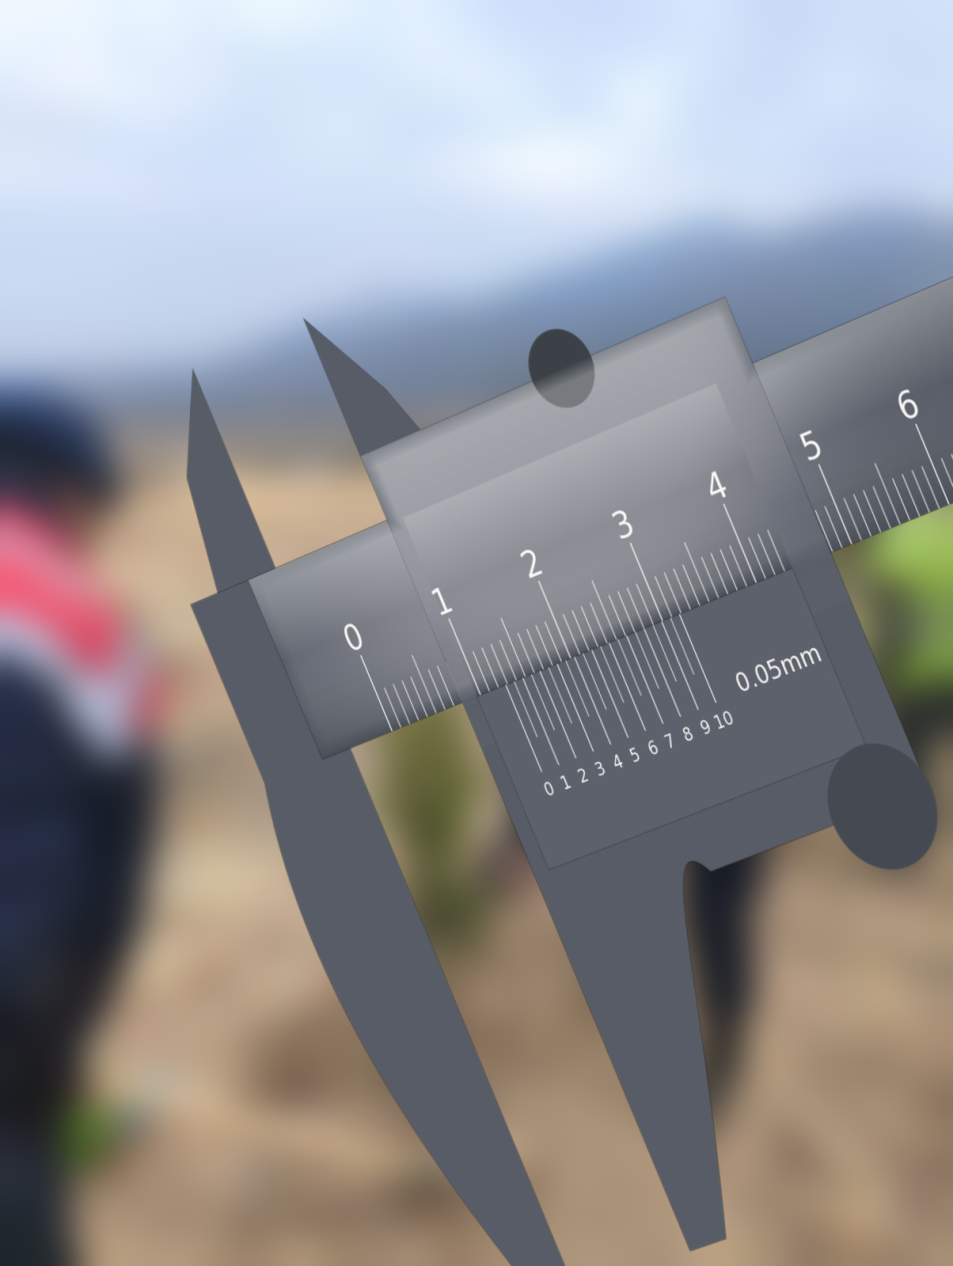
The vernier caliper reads 12.8 mm
